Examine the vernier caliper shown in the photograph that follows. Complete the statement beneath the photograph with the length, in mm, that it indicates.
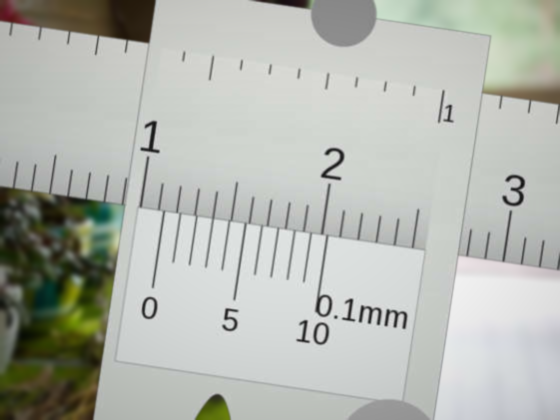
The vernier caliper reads 11.3 mm
